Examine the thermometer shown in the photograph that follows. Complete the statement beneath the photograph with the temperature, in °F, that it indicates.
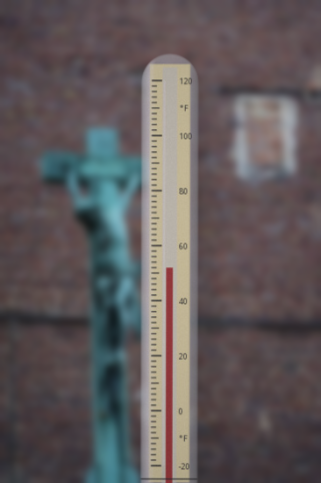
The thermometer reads 52 °F
